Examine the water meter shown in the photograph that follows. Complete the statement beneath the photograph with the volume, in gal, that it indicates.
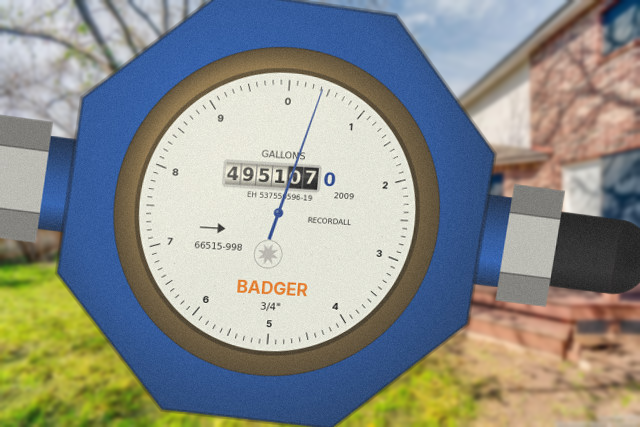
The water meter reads 4951070.4 gal
